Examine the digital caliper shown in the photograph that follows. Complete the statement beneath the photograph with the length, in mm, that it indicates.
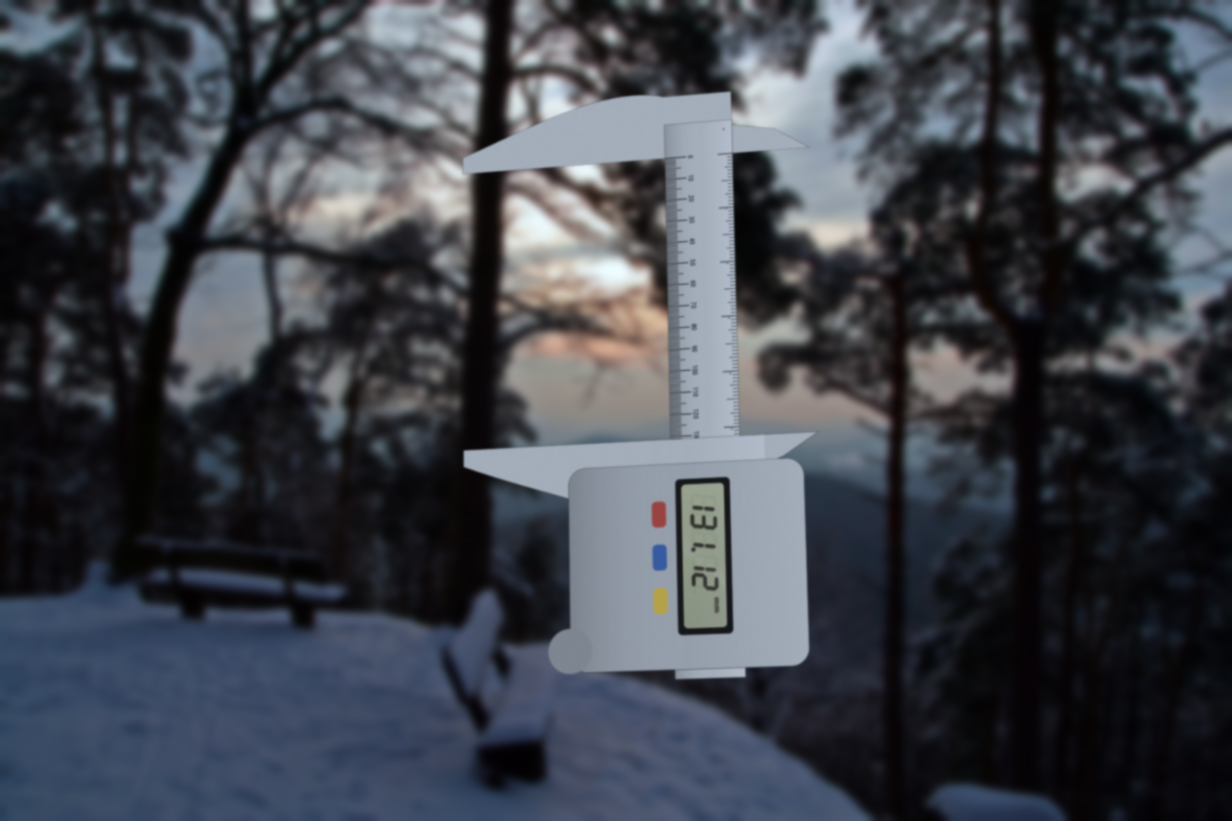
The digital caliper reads 131.12 mm
